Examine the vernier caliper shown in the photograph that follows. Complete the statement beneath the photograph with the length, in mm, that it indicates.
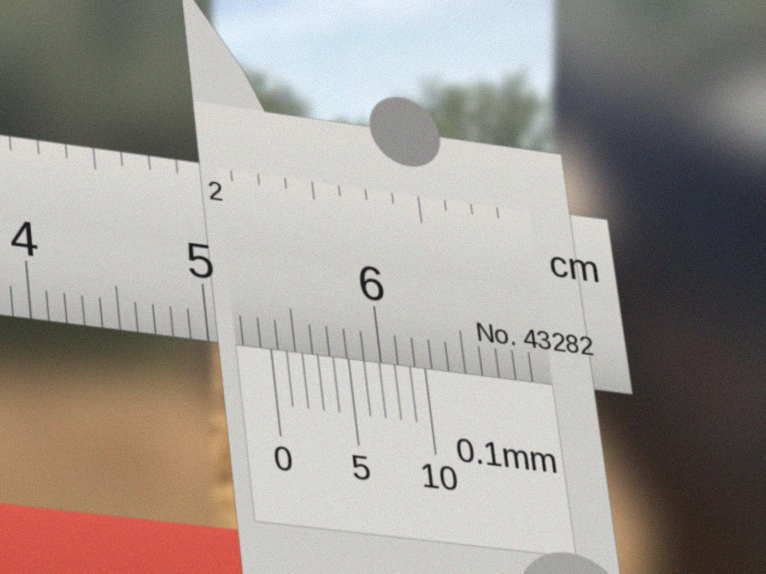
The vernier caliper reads 53.6 mm
